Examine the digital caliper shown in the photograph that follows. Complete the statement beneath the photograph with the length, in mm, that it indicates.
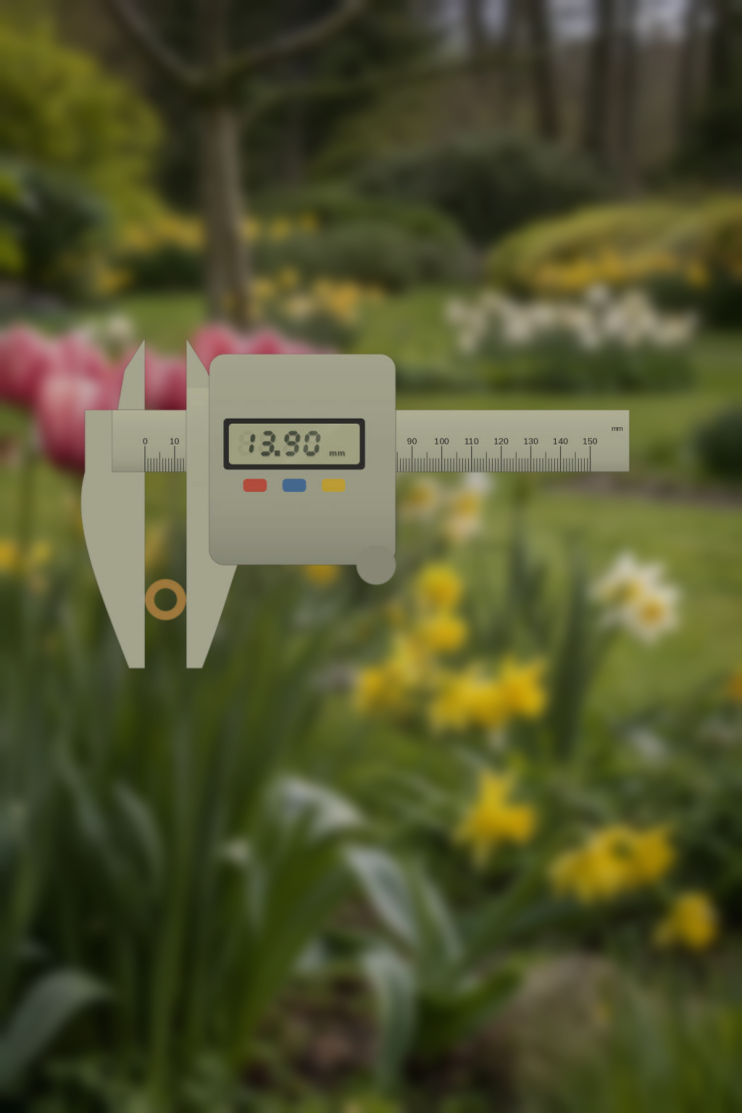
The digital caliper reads 13.90 mm
